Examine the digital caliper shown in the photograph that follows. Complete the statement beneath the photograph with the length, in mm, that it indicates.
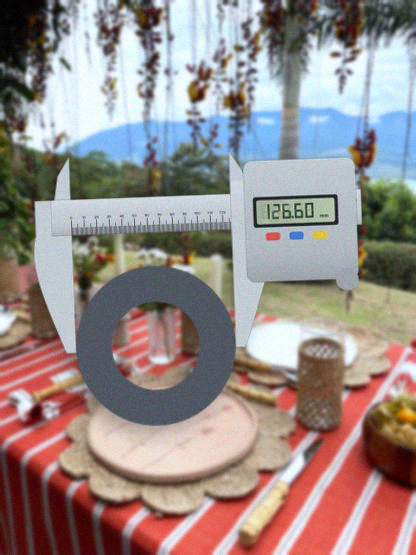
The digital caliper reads 126.60 mm
